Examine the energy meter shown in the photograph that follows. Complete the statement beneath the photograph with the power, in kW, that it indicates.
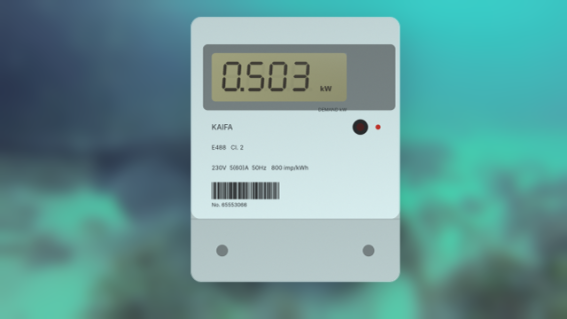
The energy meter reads 0.503 kW
